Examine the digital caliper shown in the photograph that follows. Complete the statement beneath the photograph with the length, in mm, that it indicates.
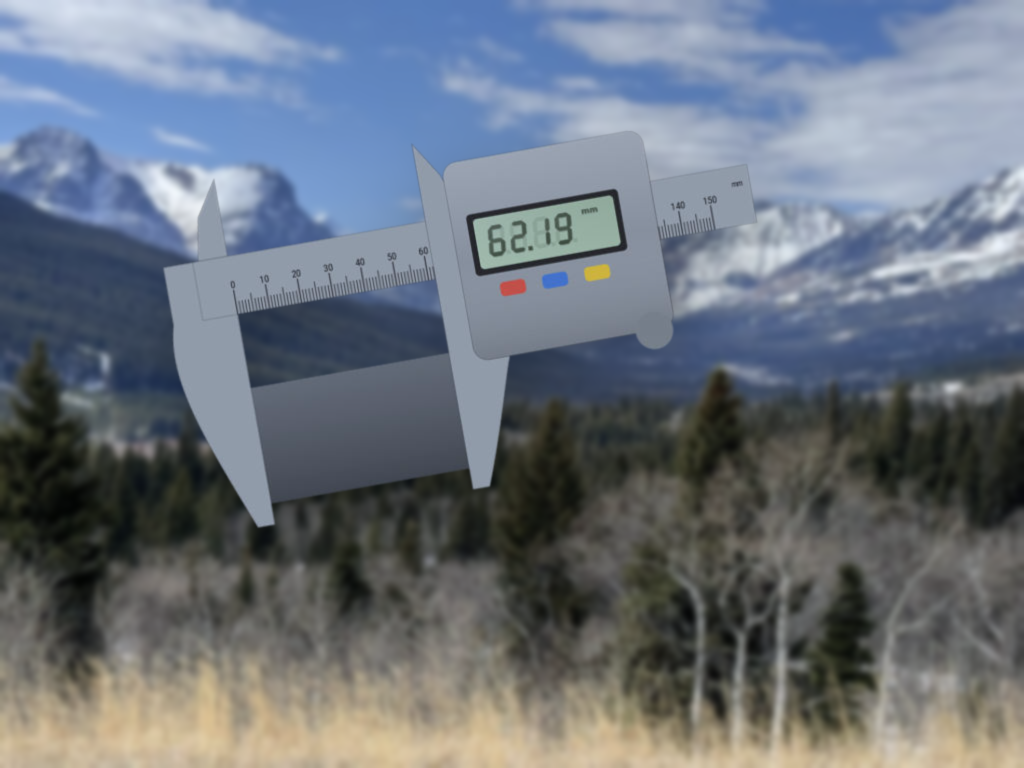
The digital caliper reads 62.19 mm
